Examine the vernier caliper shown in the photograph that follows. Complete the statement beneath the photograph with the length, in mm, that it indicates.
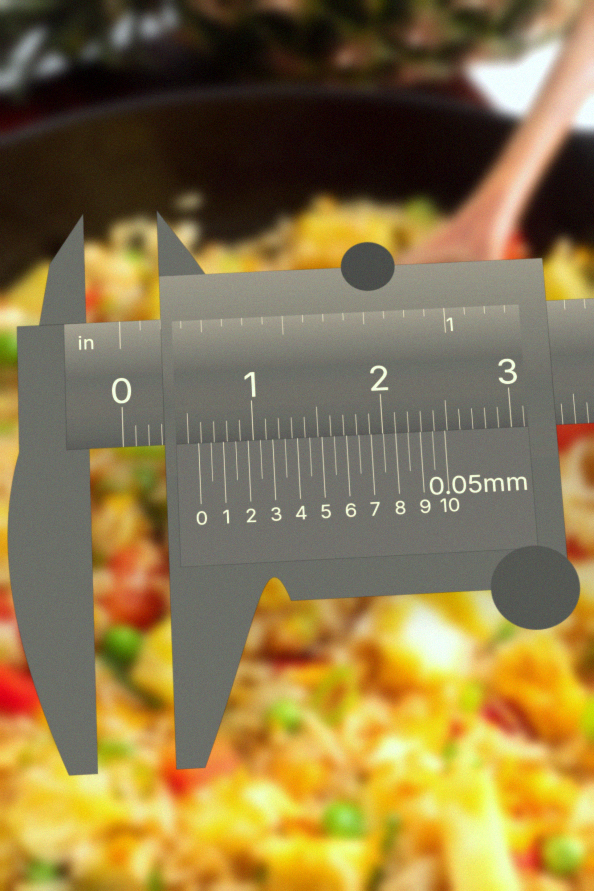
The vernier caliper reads 5.8 mm
